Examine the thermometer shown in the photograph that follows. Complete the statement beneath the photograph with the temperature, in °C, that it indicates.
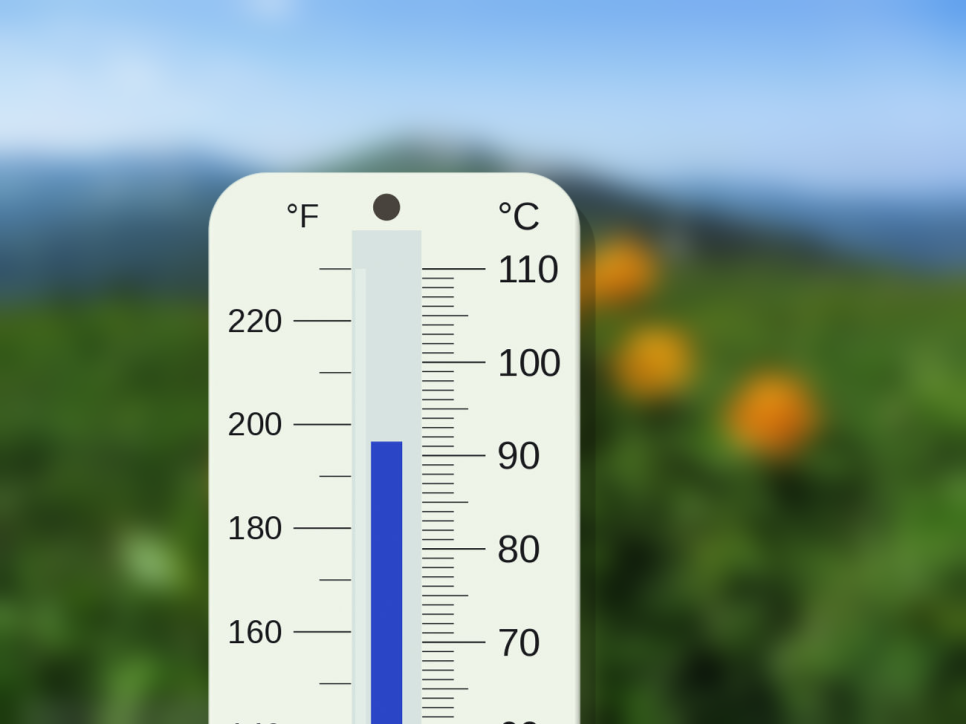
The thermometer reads 91.5 °C
